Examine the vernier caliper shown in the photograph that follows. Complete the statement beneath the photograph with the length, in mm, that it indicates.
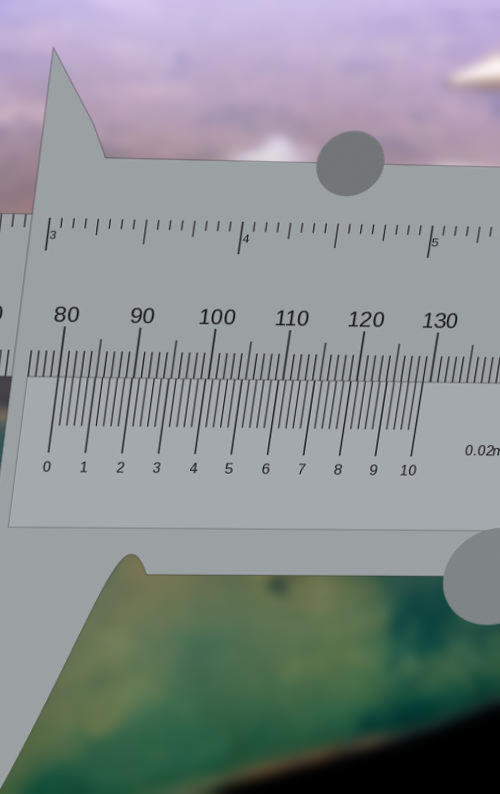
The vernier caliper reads 80.0 mm
